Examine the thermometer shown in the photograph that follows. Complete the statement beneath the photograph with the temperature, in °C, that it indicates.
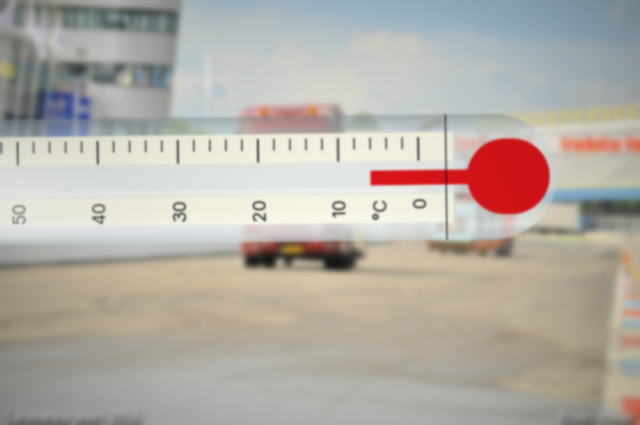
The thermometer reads 6 °C
